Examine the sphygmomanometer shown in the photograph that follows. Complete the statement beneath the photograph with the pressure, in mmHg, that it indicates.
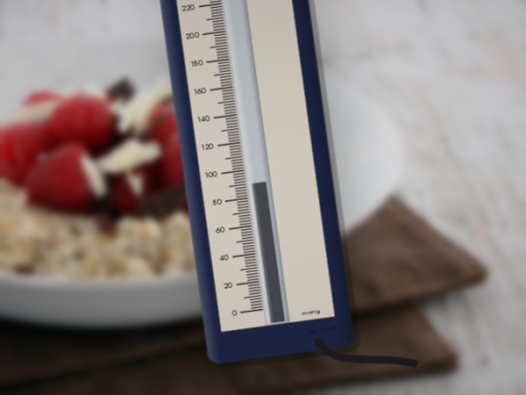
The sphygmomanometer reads 90 mmHg
